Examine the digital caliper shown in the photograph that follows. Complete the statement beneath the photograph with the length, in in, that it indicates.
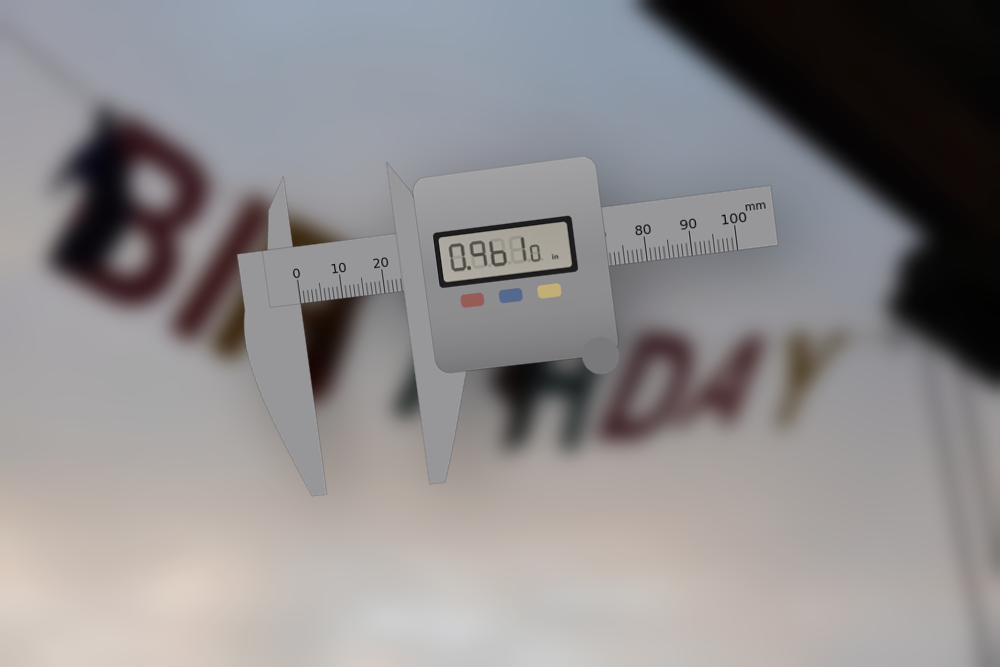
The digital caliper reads 0.9610 in
